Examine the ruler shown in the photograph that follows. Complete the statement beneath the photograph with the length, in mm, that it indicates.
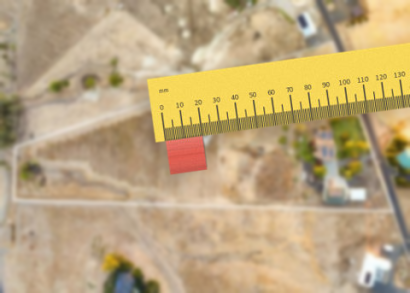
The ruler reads 20 mm
